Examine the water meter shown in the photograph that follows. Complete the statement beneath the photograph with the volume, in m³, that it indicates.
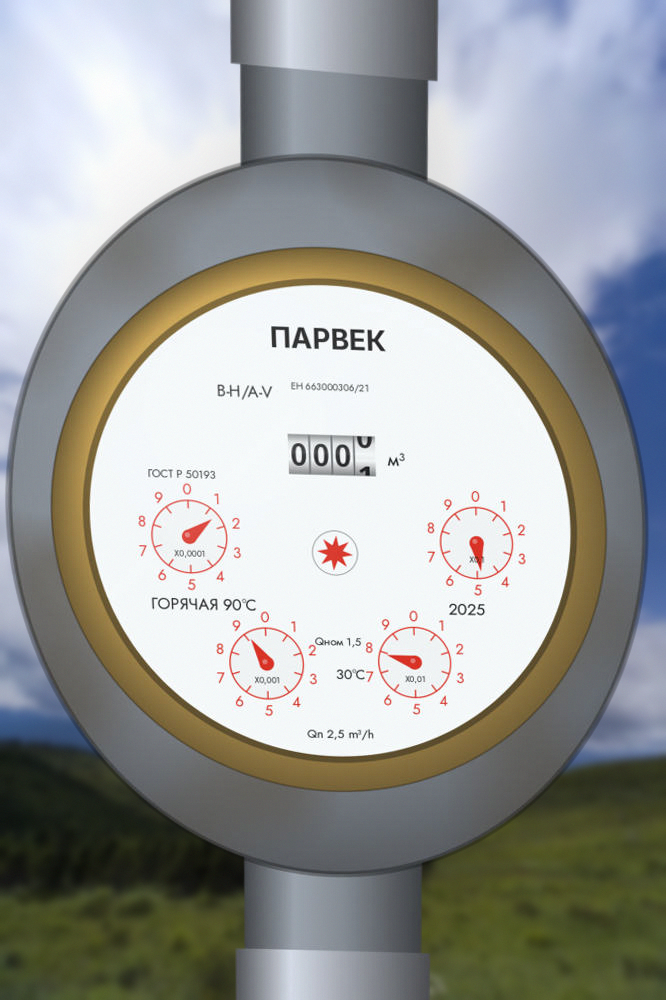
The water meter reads 0.4791 m³
